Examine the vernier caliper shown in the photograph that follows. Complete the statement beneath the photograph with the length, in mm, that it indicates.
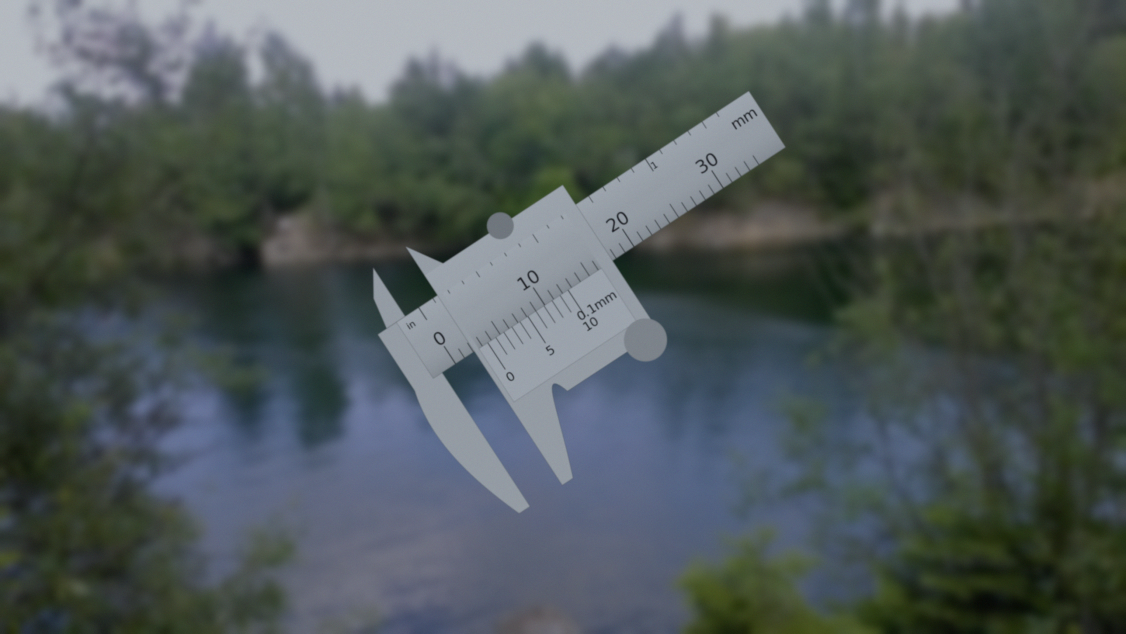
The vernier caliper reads 3.6 mm
